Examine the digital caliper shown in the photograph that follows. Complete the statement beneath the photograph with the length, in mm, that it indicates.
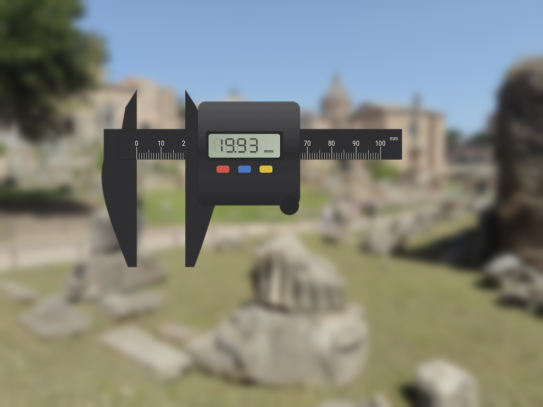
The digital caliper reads 19.93 mm
